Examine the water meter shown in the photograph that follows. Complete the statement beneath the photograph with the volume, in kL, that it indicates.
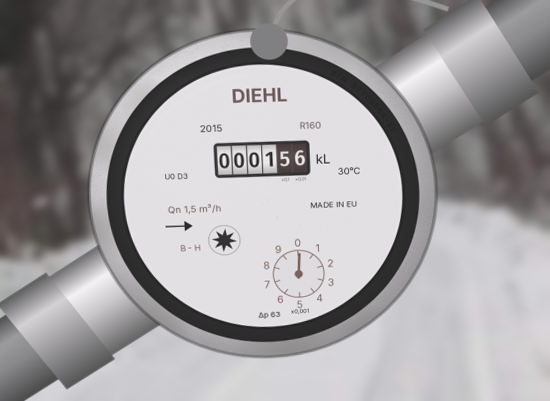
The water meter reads 1.560 kL
